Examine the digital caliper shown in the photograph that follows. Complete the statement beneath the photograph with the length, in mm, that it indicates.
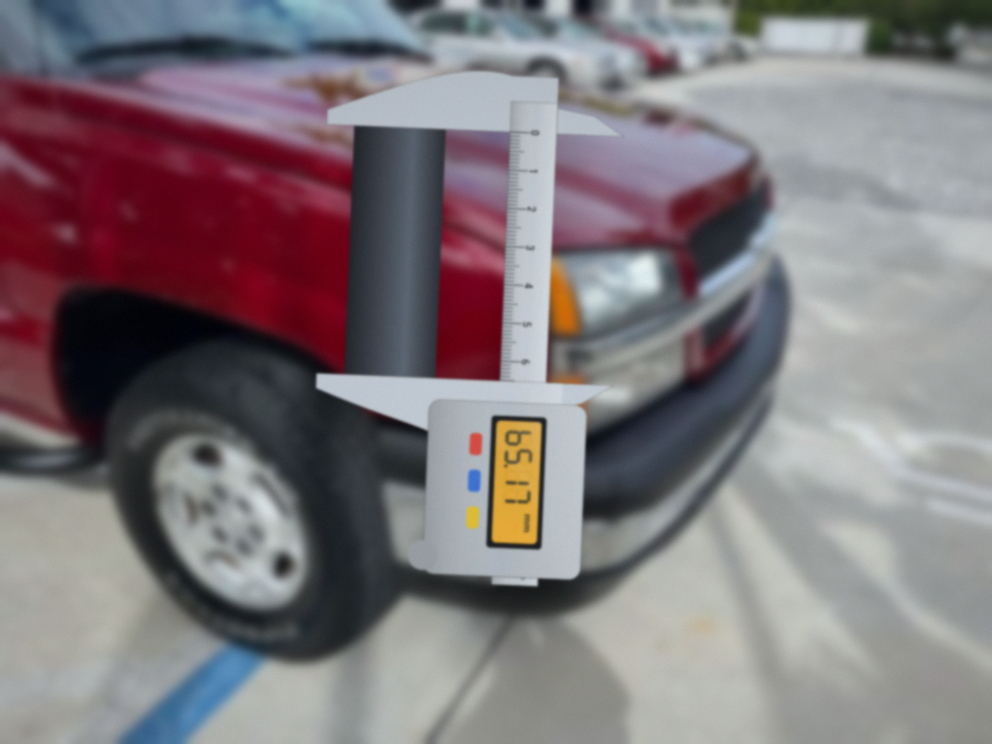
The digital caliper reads 65.17 mm
